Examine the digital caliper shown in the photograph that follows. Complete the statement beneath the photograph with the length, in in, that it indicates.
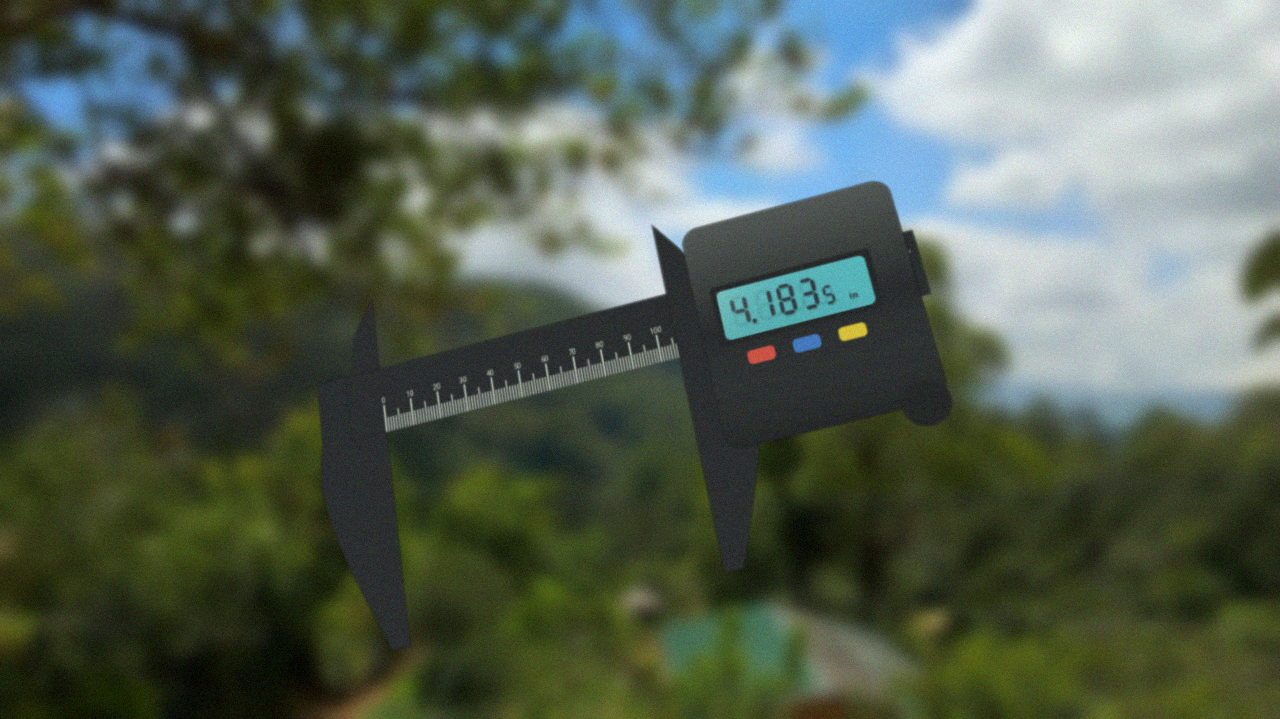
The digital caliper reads 4.1835 in
